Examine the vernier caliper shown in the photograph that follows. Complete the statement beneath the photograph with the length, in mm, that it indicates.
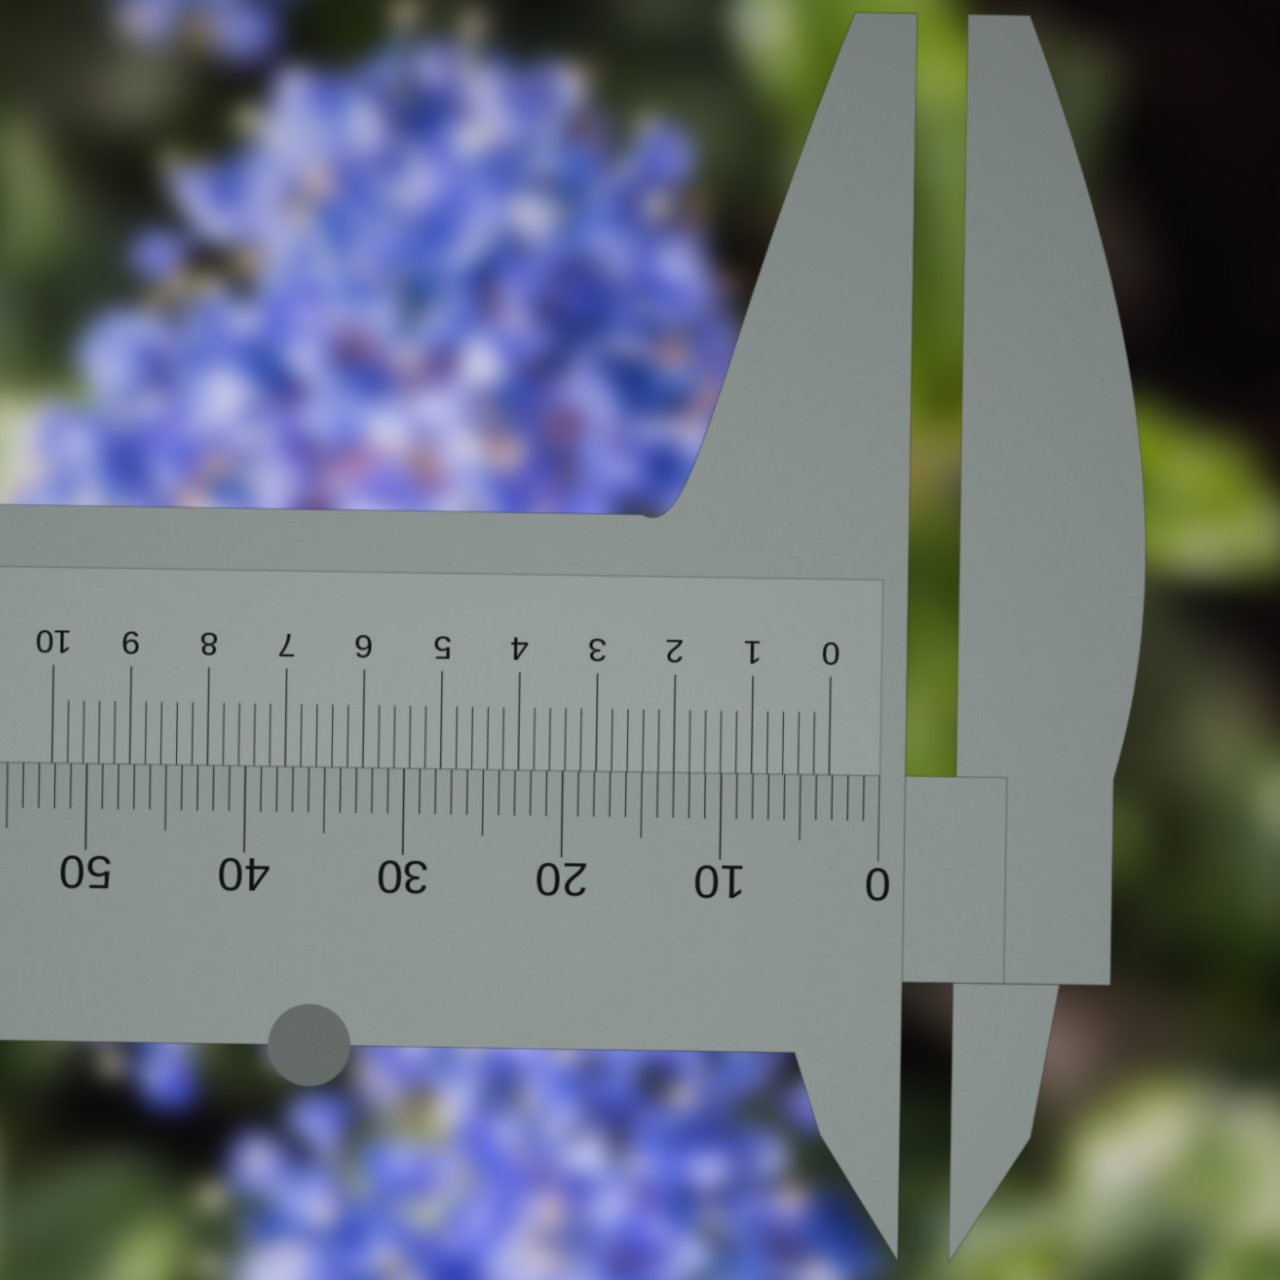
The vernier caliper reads 3.2 mm
